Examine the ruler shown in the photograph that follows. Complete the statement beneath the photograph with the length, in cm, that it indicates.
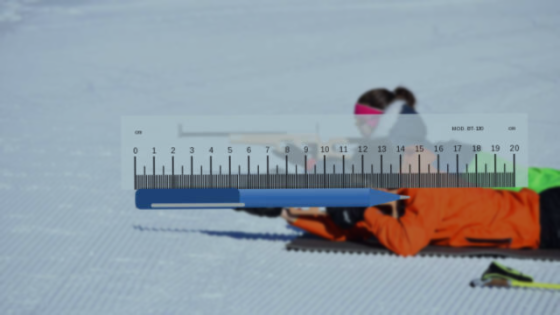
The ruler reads 14.5 cm
